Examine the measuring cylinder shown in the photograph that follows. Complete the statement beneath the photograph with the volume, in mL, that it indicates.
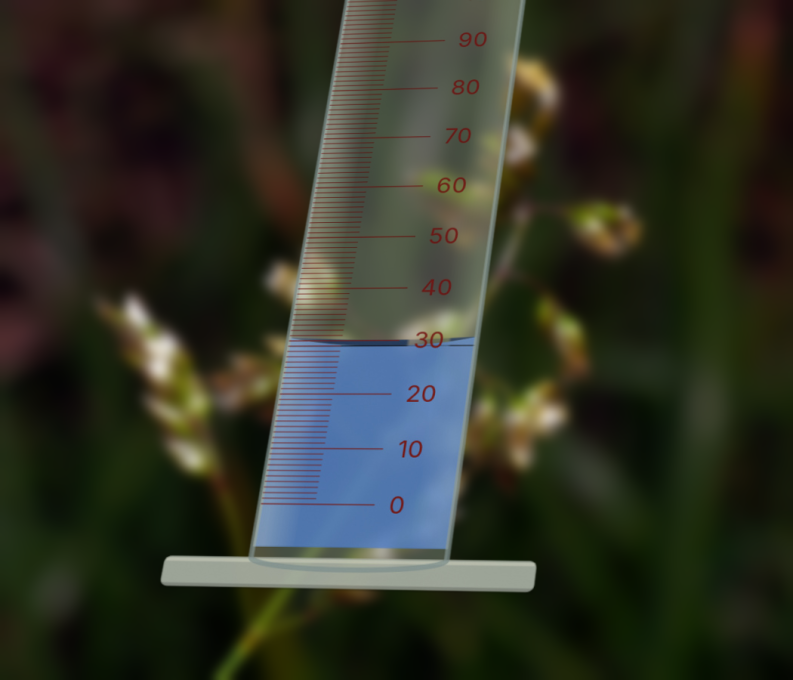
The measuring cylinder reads 29 mL
